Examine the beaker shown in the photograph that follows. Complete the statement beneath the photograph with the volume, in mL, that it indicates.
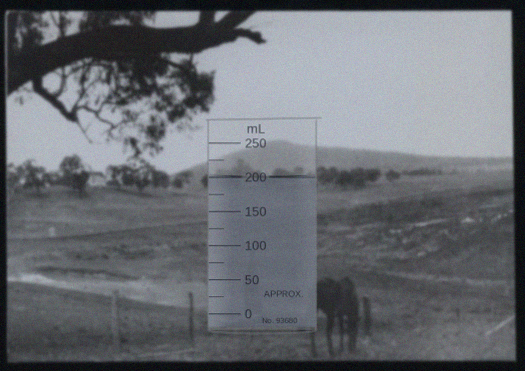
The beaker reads 200 mL
